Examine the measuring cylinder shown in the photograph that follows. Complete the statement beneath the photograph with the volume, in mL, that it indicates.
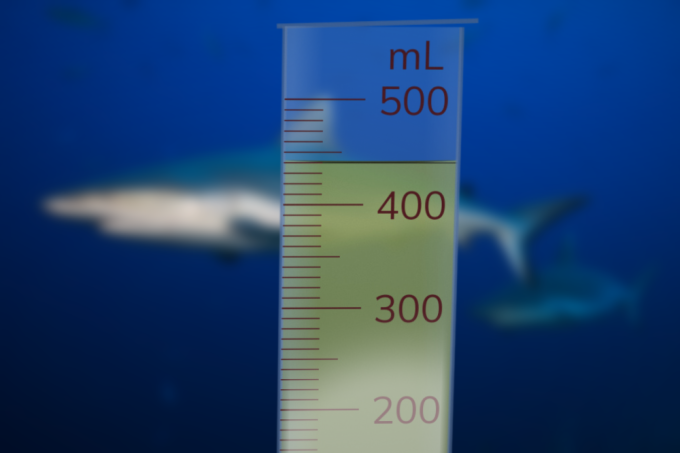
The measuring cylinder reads 440 mL
